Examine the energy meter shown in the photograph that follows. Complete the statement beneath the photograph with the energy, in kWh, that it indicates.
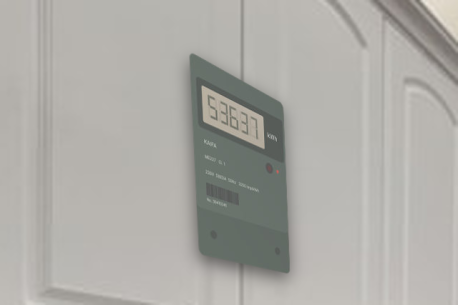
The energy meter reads 53637 kWh
